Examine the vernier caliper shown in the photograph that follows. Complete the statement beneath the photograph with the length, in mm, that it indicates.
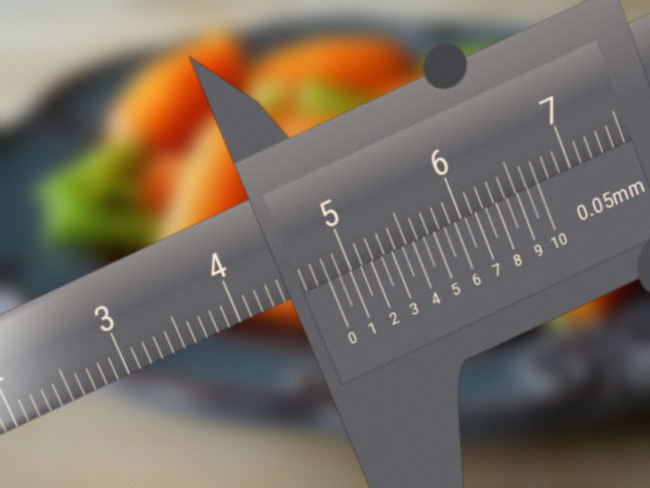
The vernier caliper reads 48.0 mm
